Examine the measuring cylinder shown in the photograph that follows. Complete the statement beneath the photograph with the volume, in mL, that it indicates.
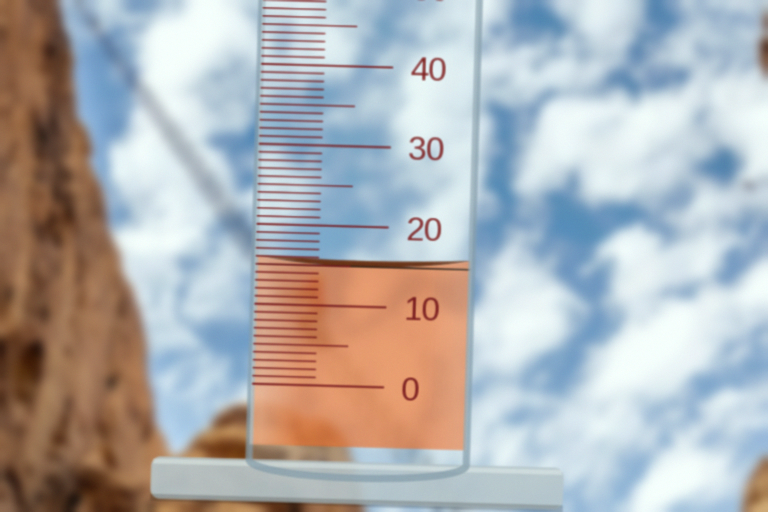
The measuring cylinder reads 15 mL
